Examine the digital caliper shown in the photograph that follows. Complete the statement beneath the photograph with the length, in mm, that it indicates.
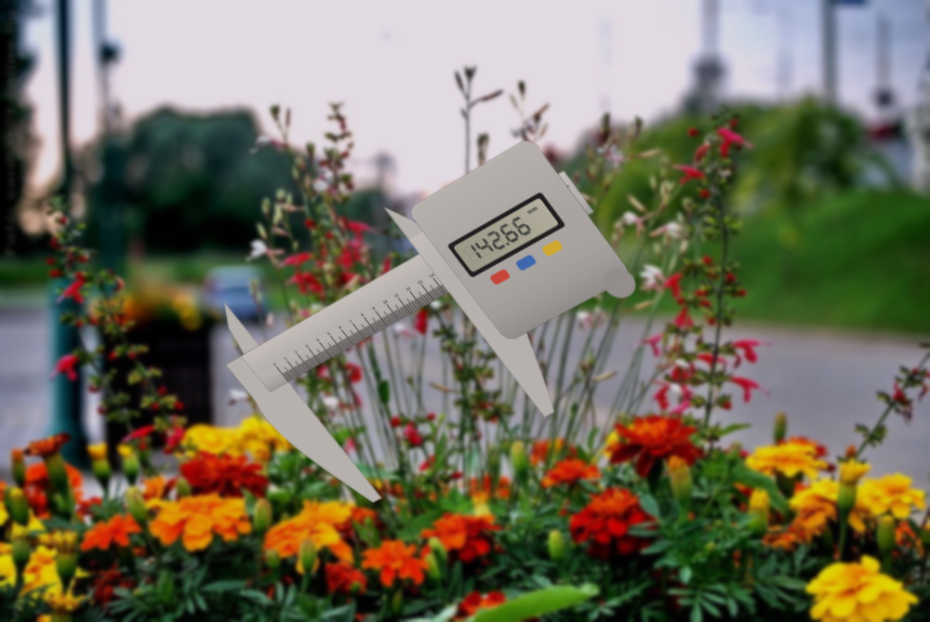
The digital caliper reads 142.66 mm
